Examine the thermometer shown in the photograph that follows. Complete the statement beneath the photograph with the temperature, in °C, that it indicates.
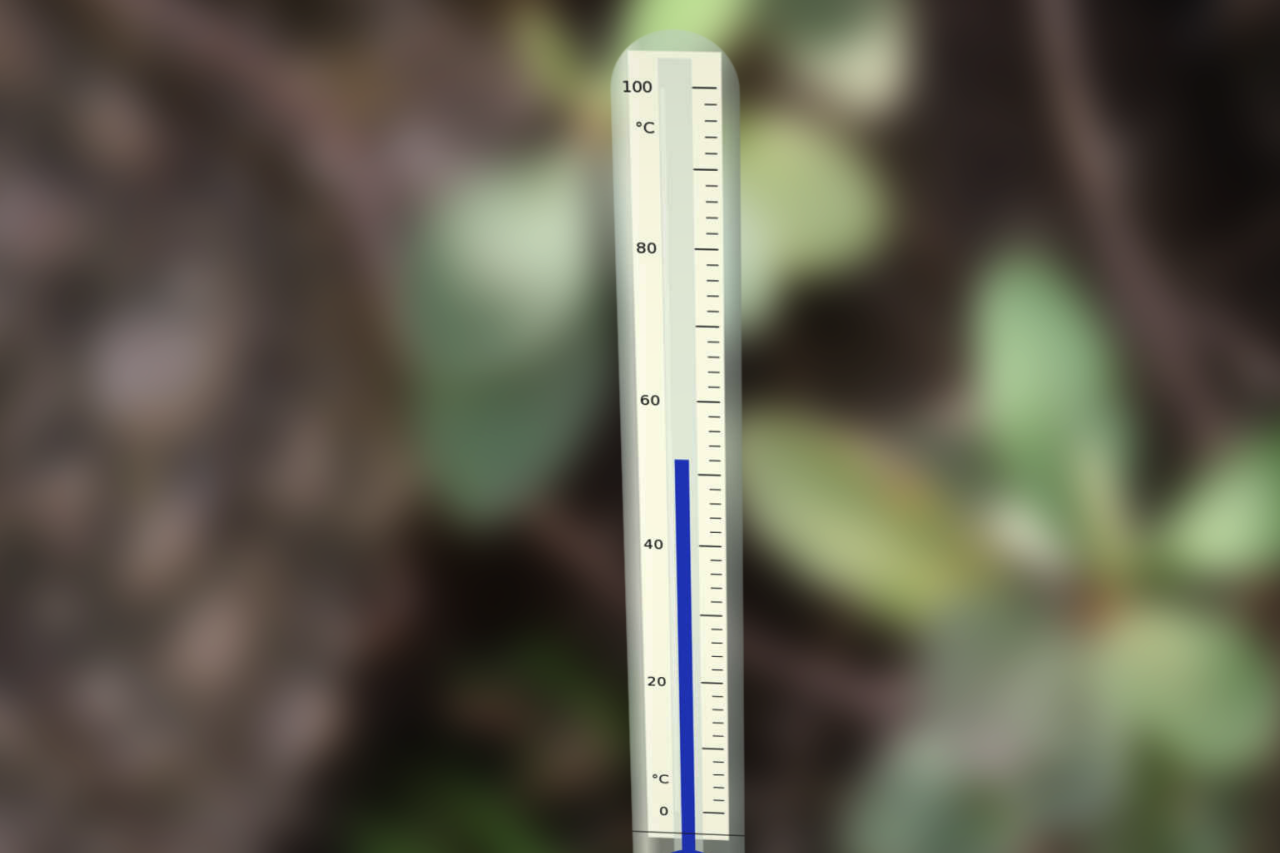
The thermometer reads 52 °C
